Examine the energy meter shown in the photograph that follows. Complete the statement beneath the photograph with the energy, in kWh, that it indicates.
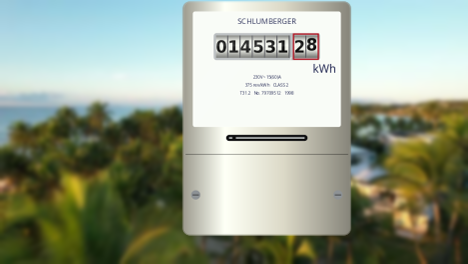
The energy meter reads 14531.28 kWh
